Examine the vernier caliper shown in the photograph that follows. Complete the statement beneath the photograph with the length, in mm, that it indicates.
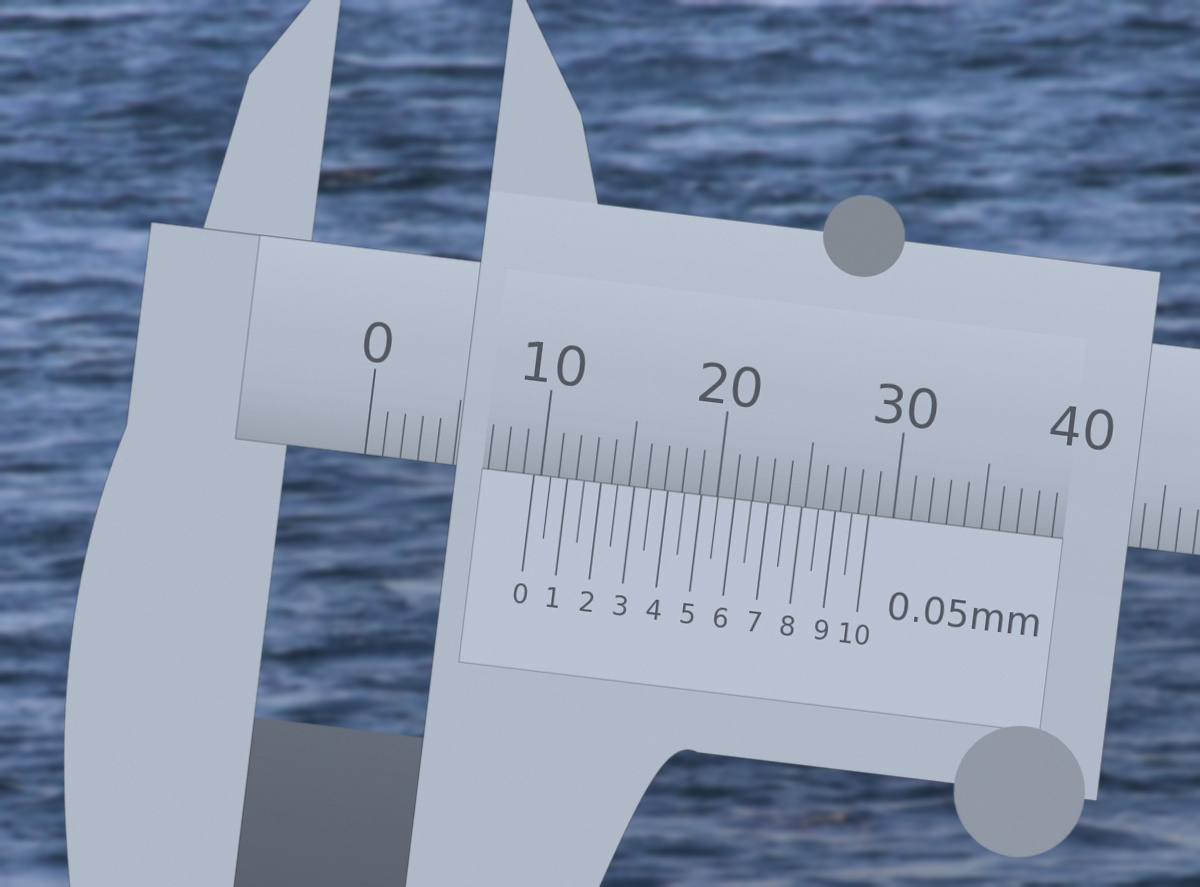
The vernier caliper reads 9.6 mm
